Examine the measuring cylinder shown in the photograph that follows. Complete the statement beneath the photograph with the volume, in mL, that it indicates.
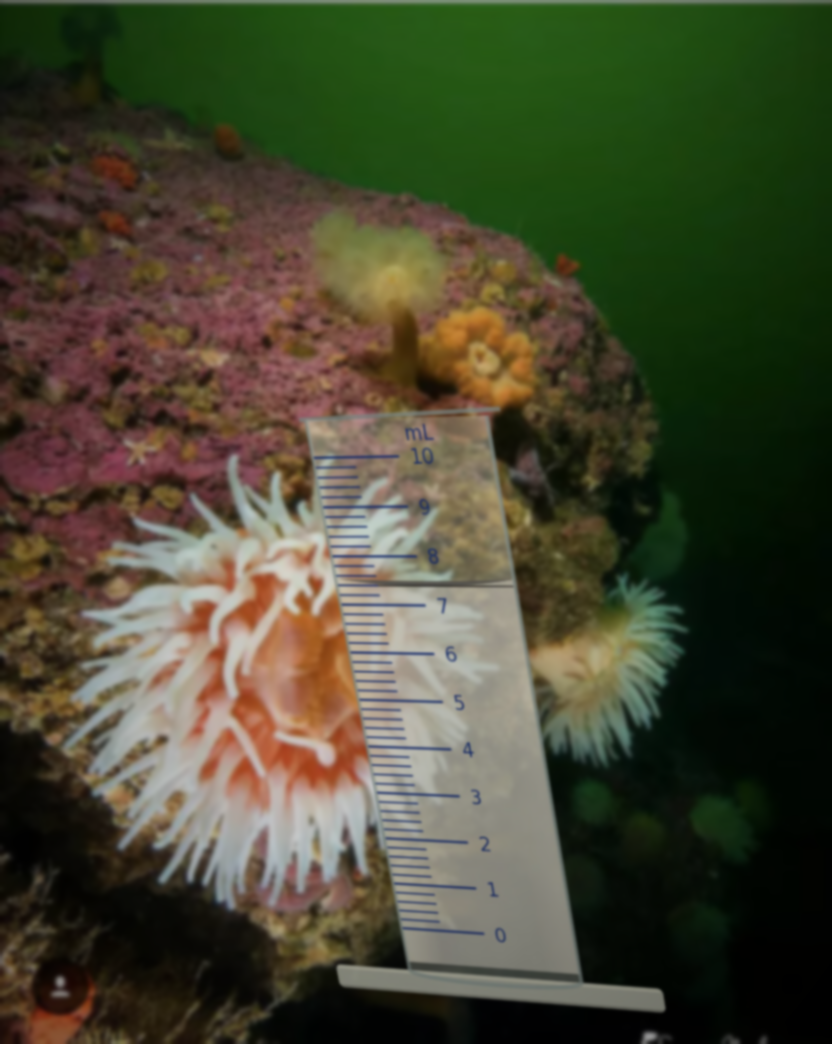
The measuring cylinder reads 7.4 mL
